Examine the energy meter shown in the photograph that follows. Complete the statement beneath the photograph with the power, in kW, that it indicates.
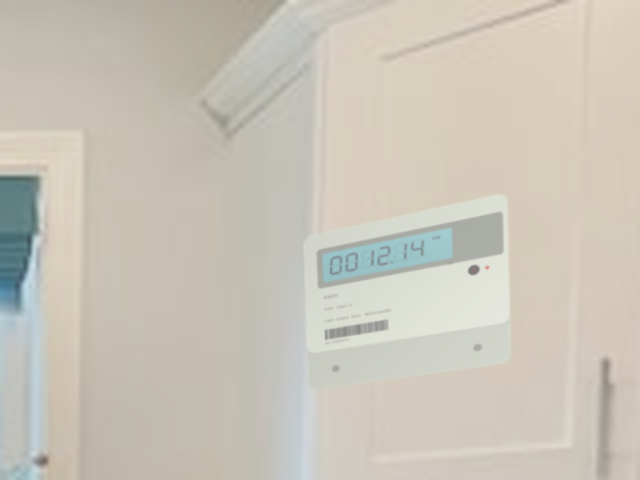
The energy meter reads 12.14 kW
